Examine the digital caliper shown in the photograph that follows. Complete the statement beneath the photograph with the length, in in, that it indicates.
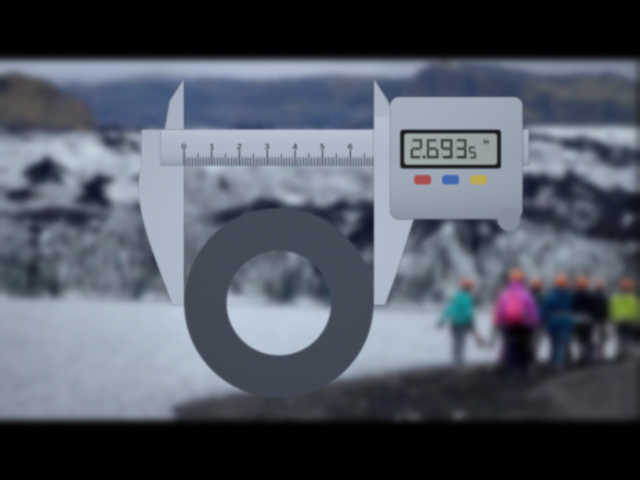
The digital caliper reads 2.6935 in
